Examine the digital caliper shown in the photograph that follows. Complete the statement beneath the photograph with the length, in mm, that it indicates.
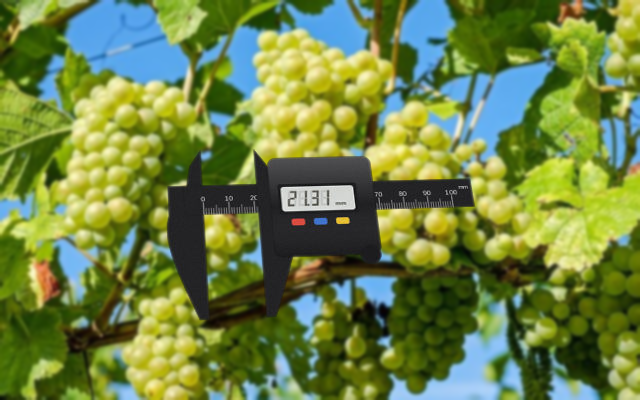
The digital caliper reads 21.31 mm
